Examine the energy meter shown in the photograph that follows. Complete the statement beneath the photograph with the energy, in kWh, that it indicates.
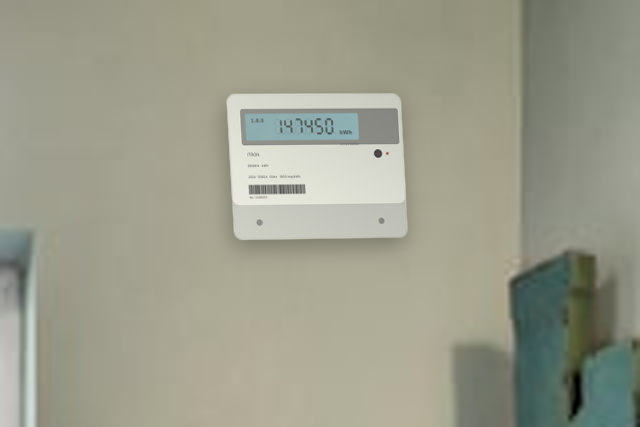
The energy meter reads 147450 kWh
